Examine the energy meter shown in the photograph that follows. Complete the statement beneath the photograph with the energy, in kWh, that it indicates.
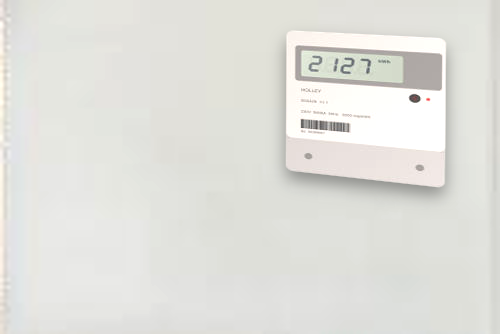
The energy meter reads 2127 kWh
